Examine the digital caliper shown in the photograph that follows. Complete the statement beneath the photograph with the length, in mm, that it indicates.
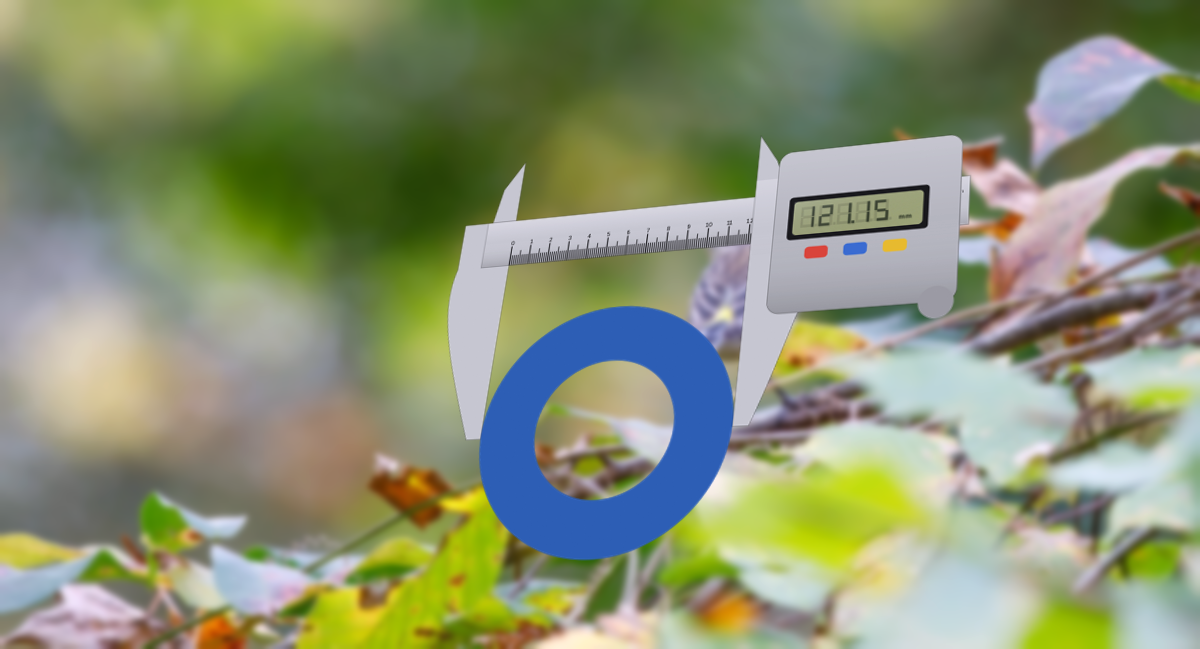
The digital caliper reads 121.15 mm
